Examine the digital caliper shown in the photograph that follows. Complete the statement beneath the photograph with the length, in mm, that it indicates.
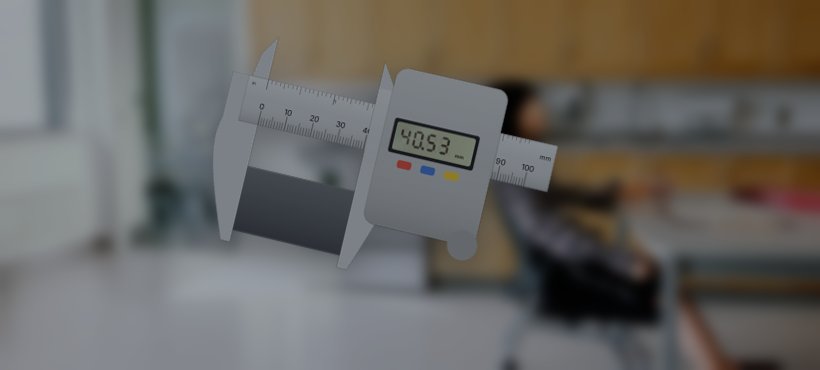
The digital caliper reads 40.53 mm
